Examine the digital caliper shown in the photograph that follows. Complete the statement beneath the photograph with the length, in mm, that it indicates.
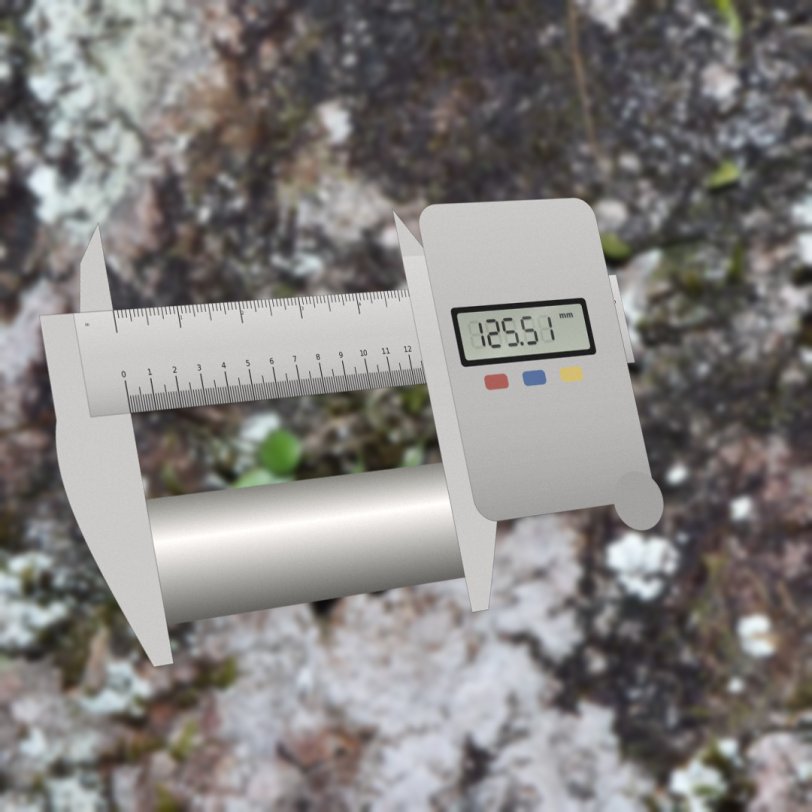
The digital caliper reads 125.51 mm
